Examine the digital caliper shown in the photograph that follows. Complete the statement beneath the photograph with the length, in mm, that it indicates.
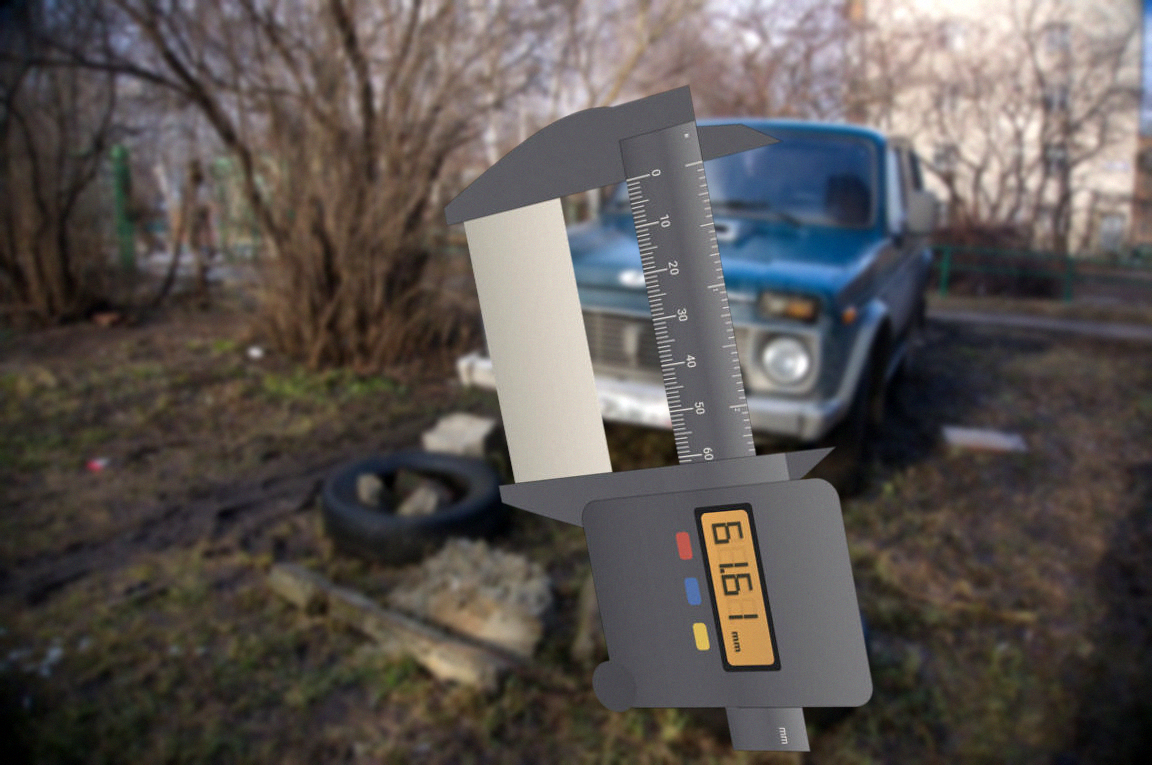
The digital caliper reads 61.61 mm
